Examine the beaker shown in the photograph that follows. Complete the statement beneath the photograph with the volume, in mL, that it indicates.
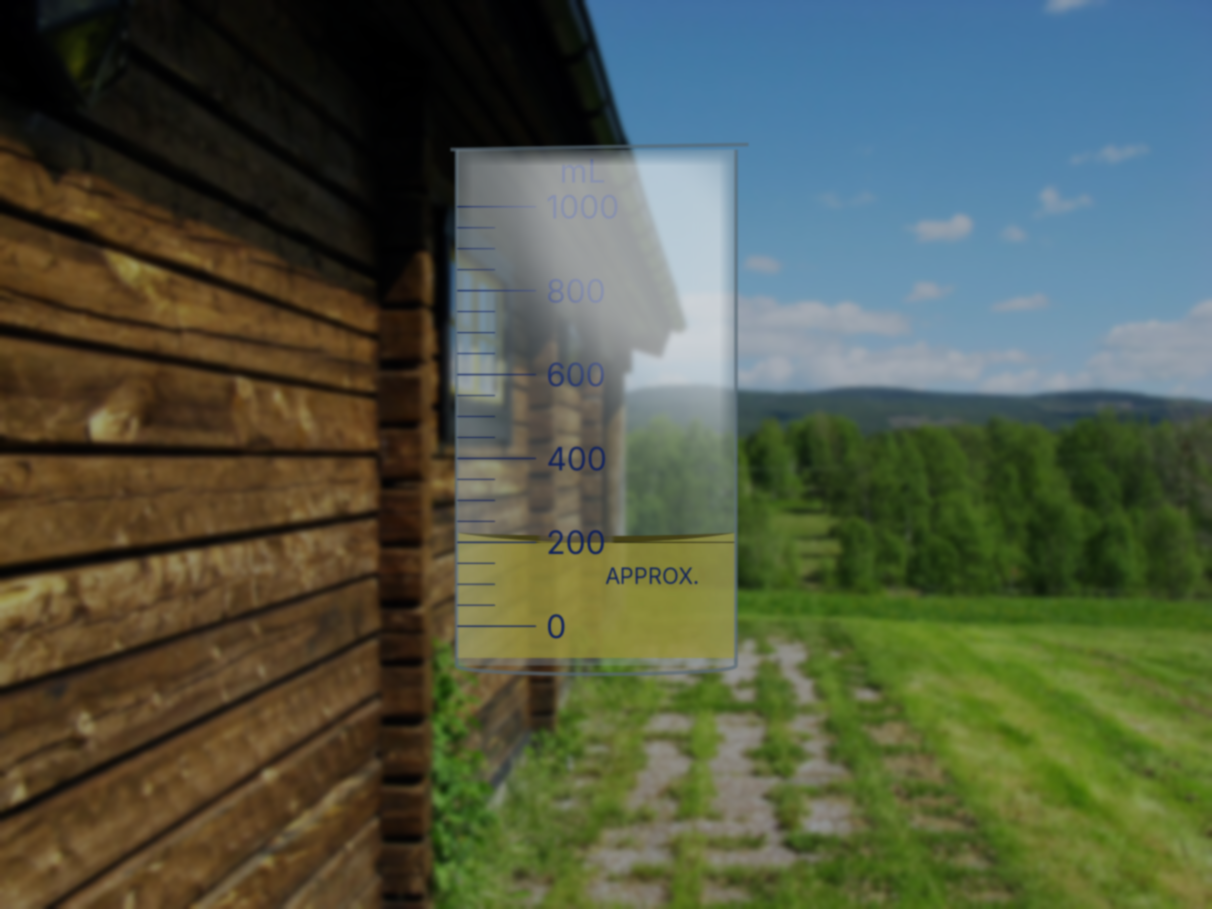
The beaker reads 200 mL
